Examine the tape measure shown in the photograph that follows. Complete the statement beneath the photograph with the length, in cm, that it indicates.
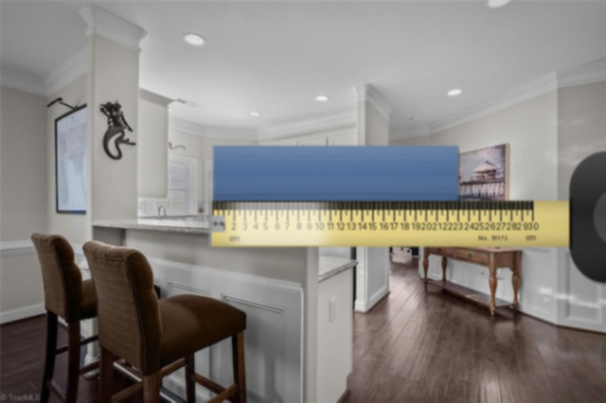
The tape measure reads 23 cm
